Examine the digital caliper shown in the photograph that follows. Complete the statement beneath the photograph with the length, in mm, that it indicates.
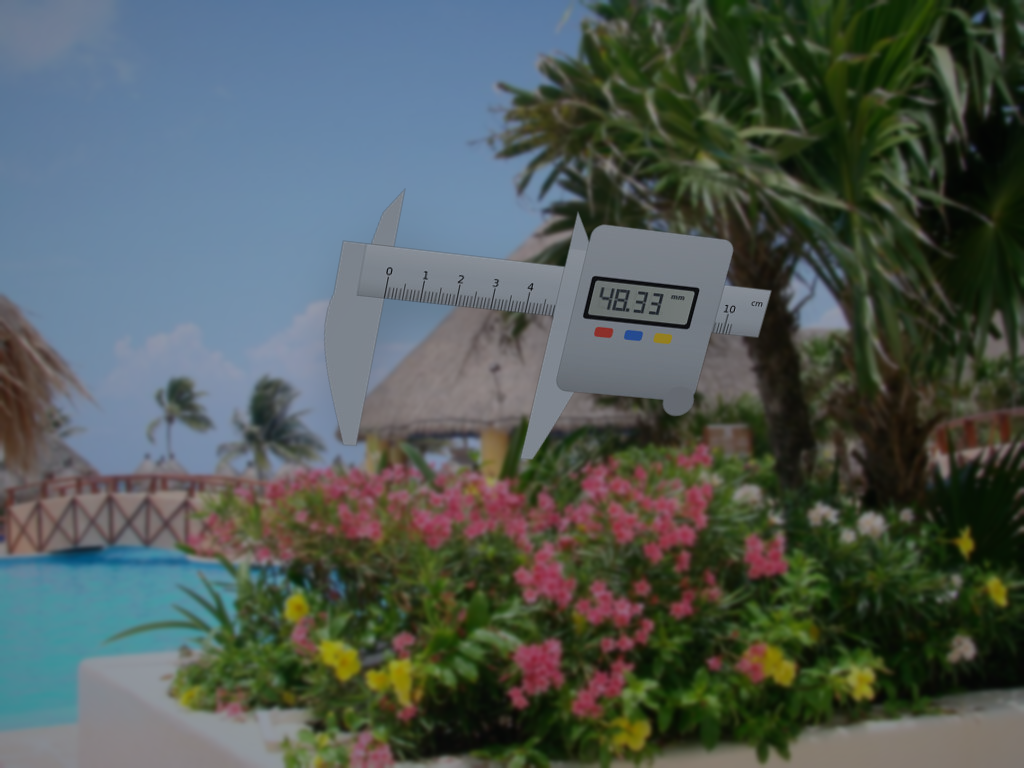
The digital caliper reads 48.33 mm
